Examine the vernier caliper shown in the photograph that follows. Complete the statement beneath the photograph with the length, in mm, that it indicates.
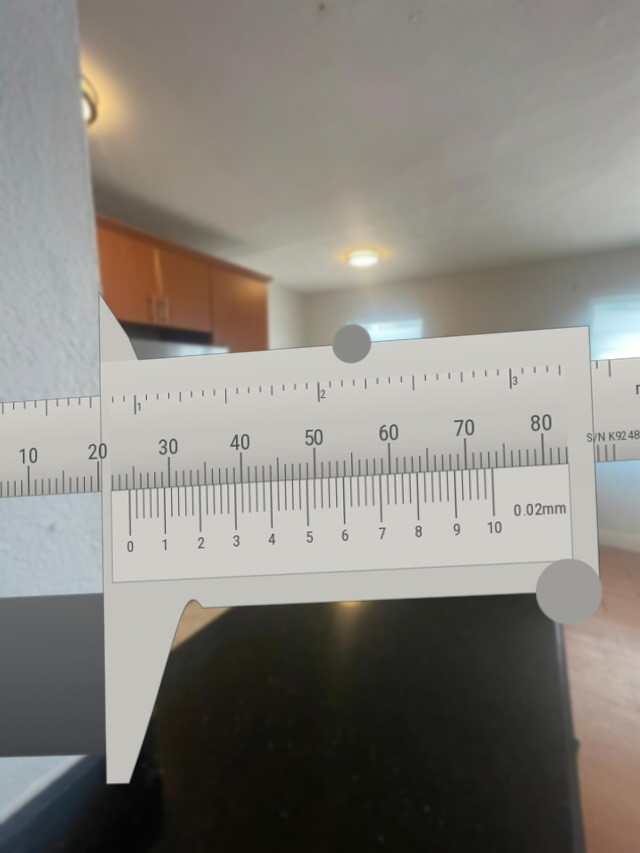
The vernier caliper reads 24.4 mm
